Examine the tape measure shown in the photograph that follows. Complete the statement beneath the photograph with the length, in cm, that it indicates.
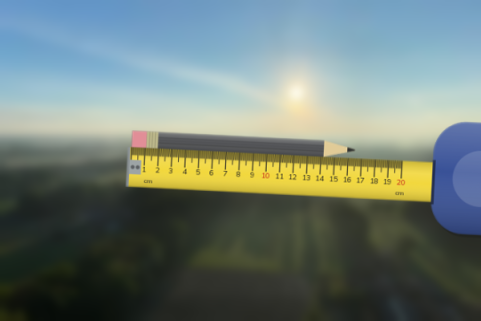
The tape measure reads 16.5 cm
